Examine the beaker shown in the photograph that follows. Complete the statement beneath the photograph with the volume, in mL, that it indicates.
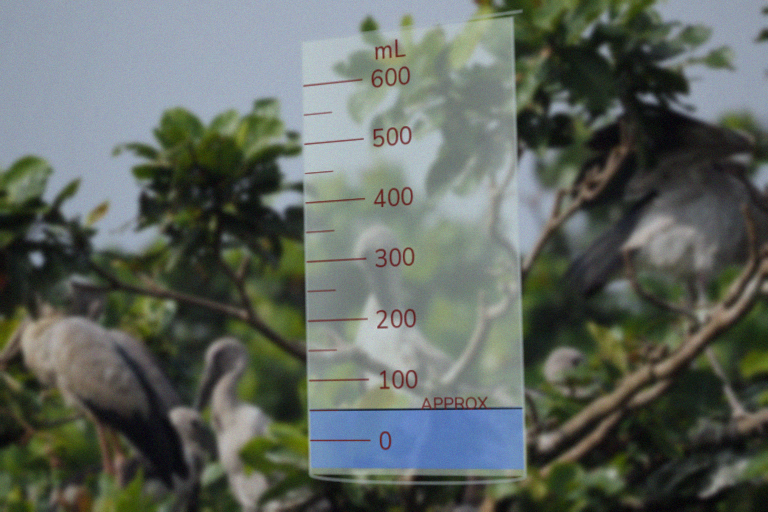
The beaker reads 50 mL
